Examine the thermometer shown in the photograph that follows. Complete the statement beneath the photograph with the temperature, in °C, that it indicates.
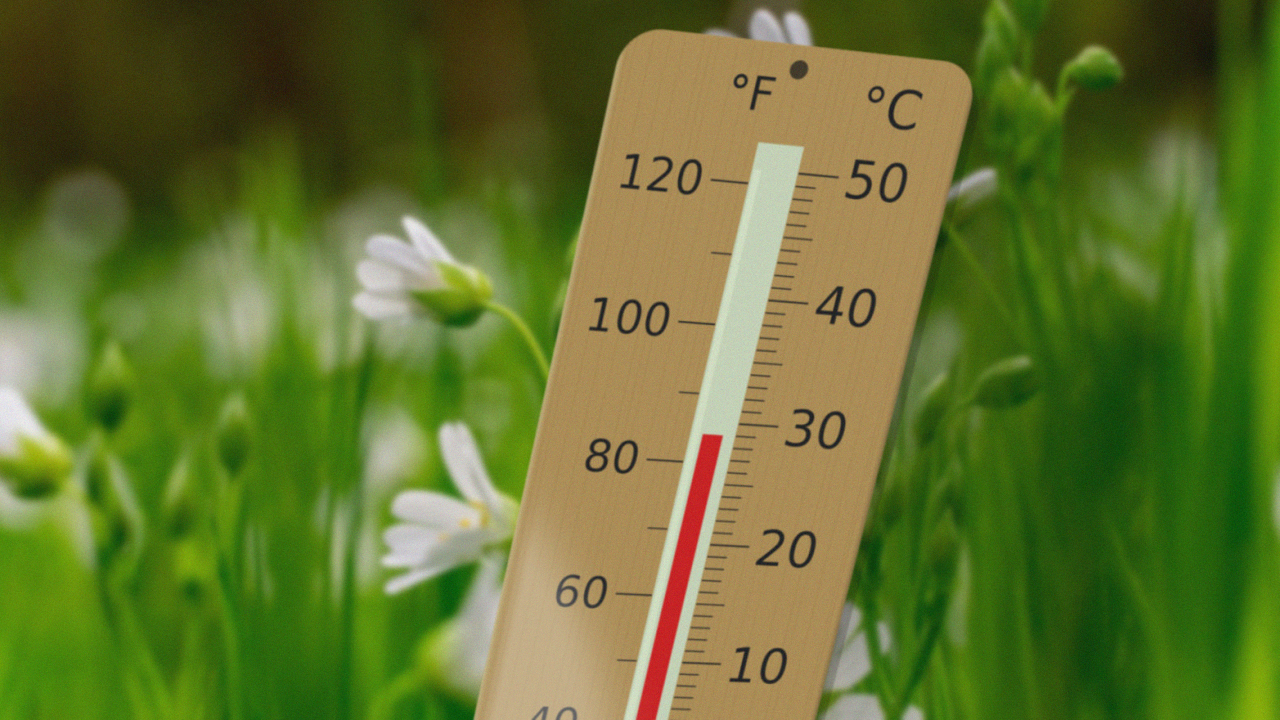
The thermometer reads 29 °C
